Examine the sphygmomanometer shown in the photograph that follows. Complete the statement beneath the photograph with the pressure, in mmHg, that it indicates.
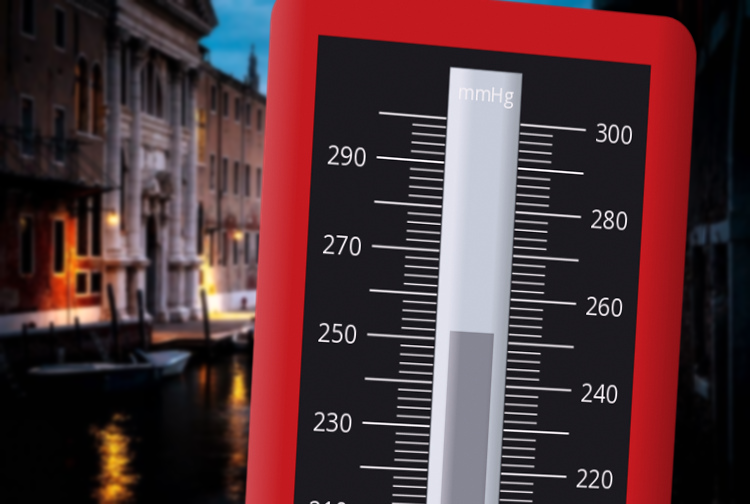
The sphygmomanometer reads 252 mmHg
